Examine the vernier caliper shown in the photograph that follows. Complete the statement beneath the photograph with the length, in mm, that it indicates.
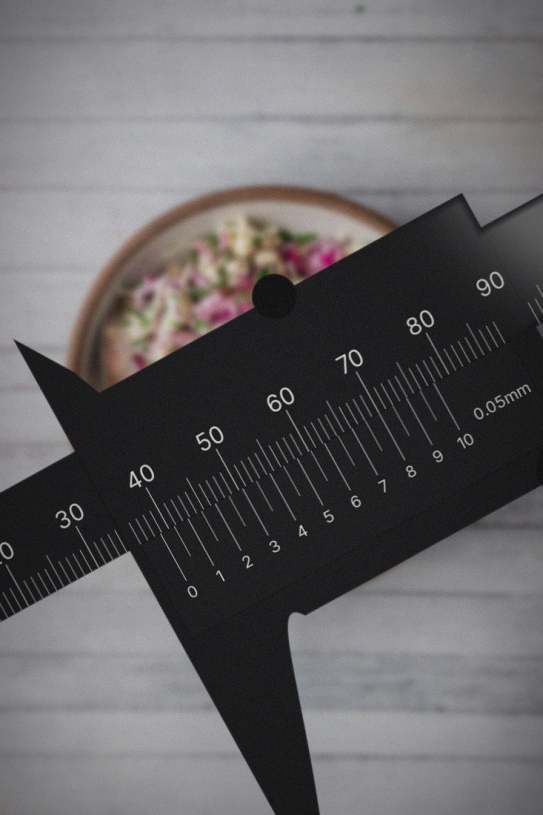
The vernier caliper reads 38.8 mm
